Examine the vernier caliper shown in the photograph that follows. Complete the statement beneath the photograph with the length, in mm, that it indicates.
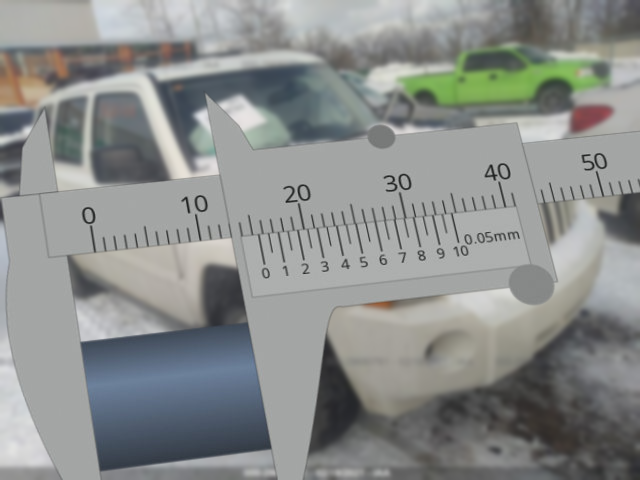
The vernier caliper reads 15.6 mm
